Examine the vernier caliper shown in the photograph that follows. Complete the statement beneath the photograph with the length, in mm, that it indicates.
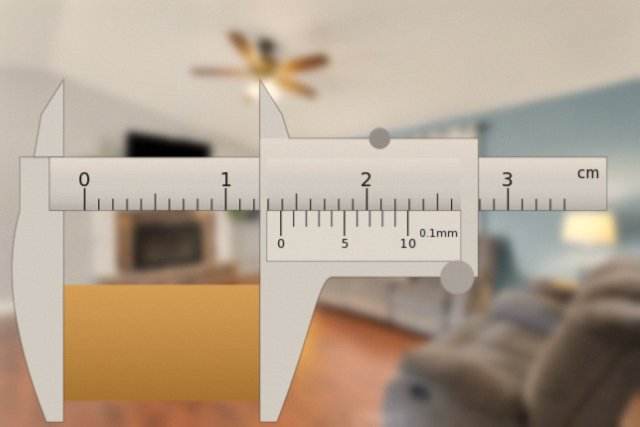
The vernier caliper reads 13.9 mm
